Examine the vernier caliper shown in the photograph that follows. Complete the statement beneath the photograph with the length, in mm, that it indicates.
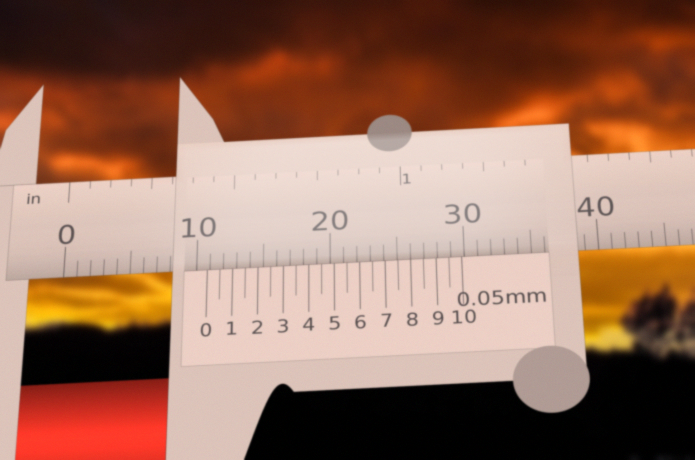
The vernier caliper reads 10.8 mm
